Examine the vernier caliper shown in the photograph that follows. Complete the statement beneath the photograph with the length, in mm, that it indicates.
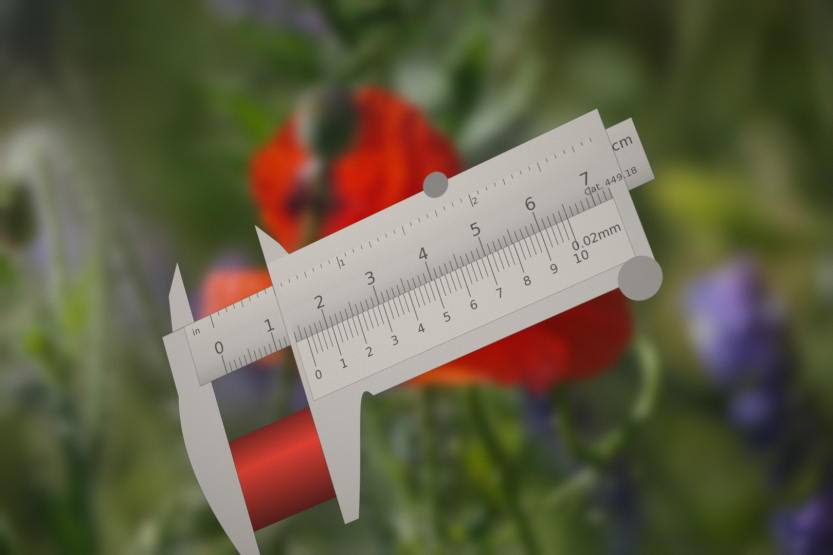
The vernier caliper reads 16.0 mm
